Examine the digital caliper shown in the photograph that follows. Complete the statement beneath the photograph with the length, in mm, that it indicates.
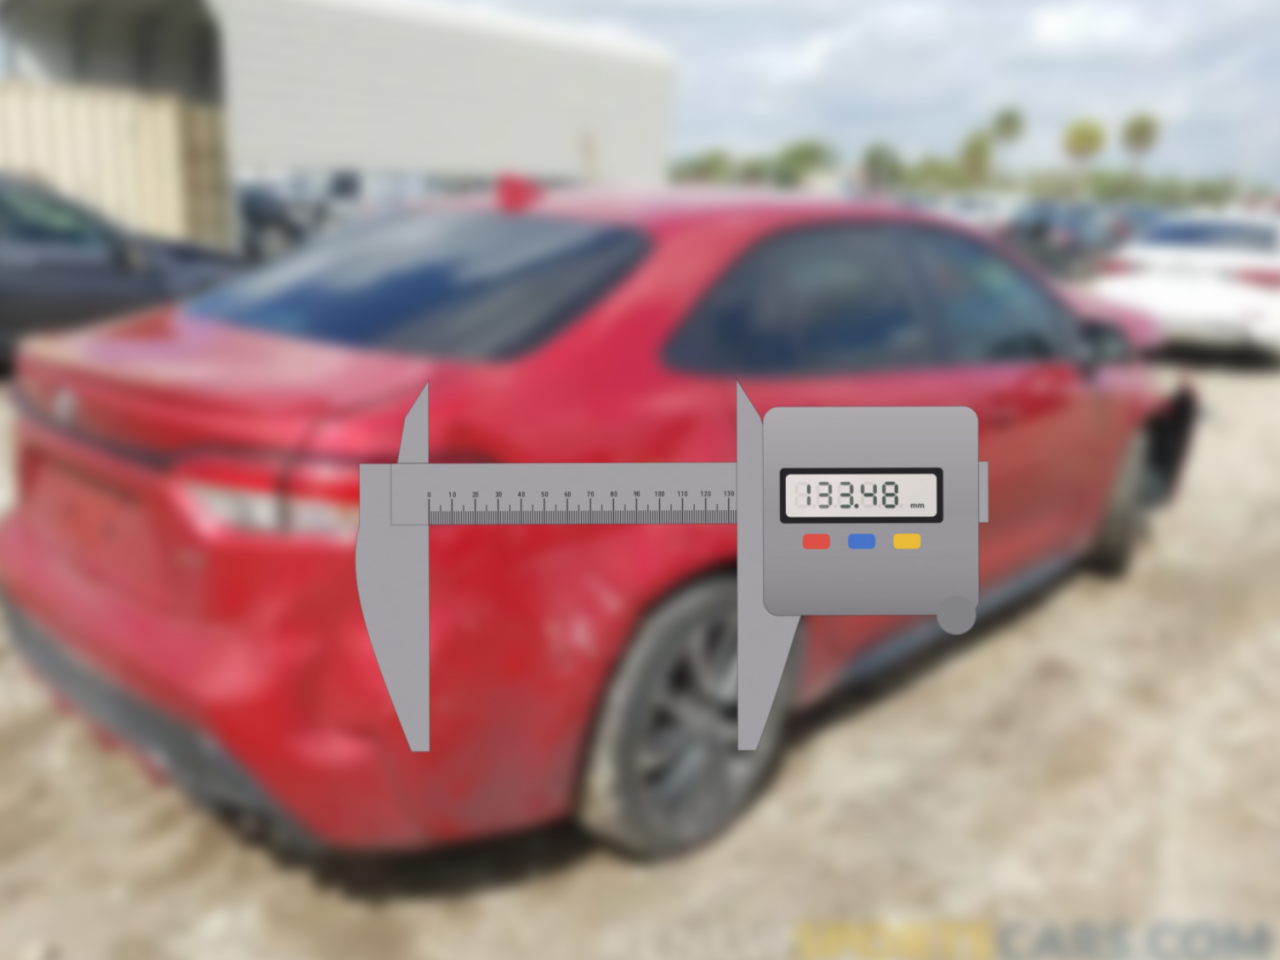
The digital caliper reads 133.48 mm
